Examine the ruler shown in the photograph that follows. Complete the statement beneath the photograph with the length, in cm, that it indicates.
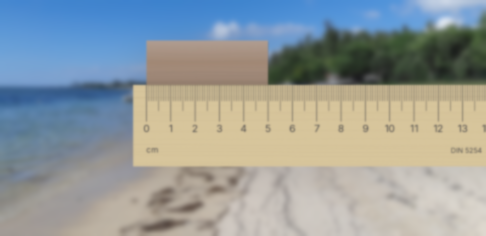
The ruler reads 5 cm
